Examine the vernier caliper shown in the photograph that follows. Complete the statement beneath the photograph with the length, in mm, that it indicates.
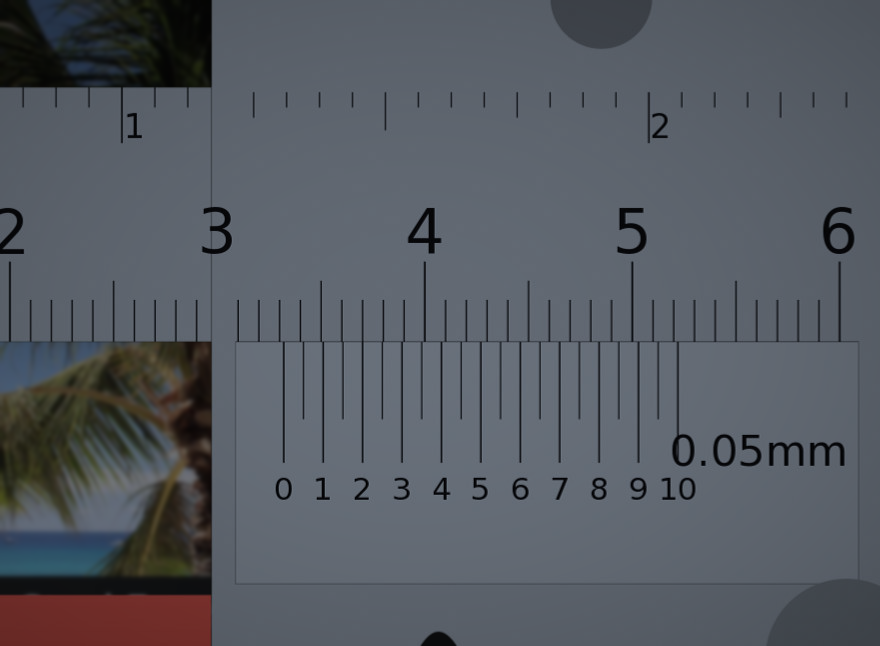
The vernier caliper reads 33.2 mm
